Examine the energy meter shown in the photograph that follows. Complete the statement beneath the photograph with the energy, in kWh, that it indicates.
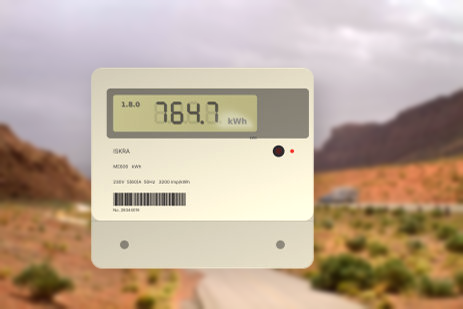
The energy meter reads 764.7 kWh
